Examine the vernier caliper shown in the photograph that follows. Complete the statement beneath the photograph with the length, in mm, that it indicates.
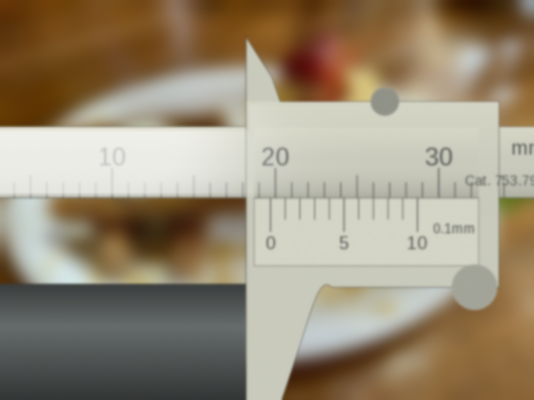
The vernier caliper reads 19.7 mm
